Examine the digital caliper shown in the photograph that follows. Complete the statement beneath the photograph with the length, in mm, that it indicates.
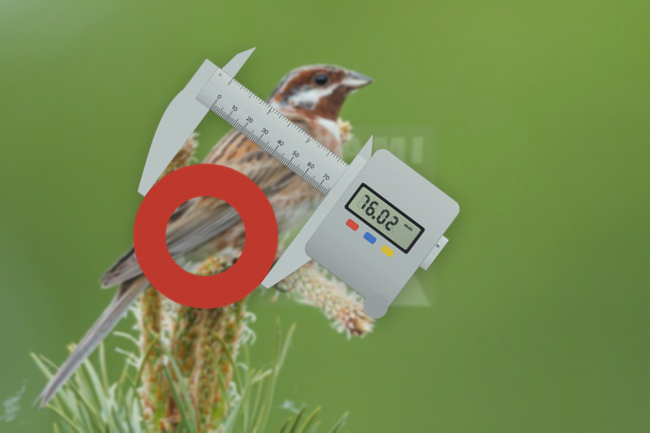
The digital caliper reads 76.02 mm
